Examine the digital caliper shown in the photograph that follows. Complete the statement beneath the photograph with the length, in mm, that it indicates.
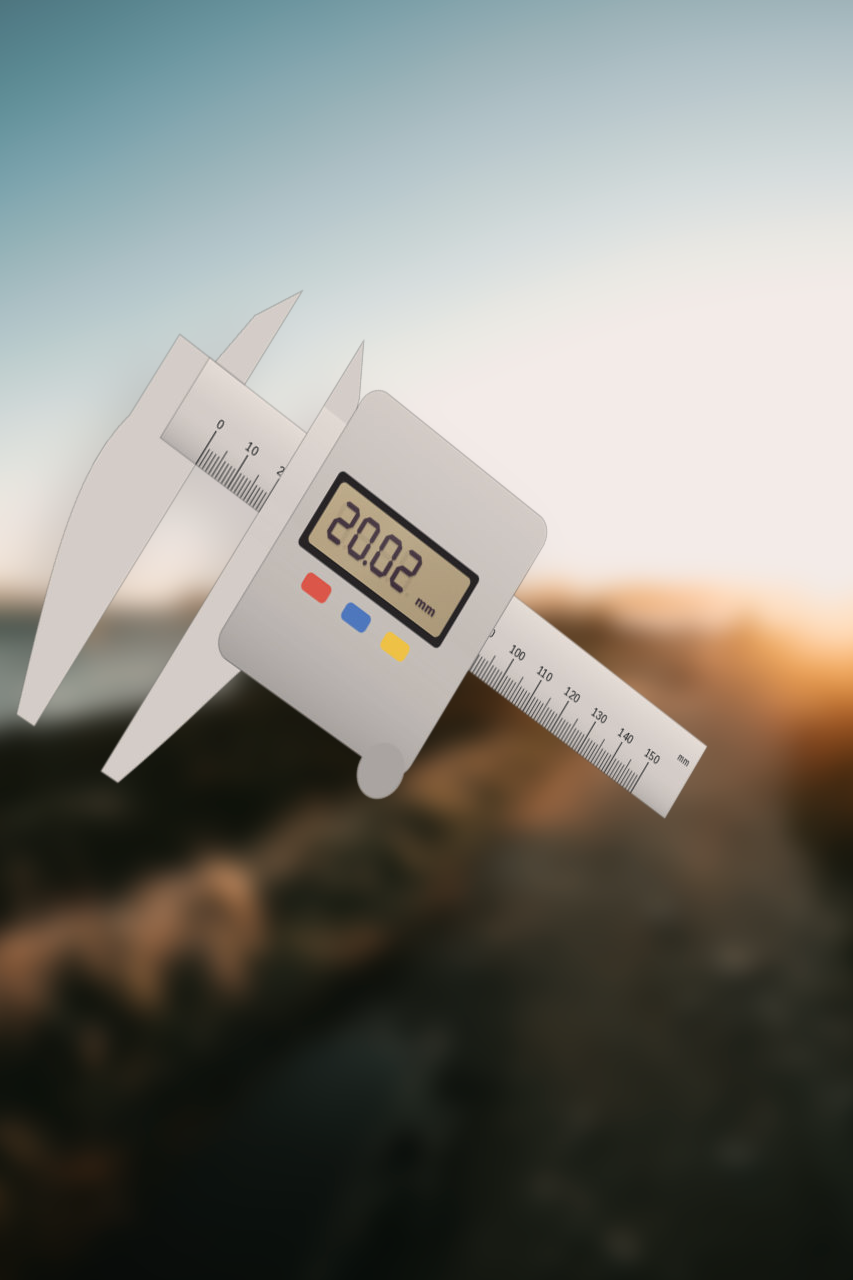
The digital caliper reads 20.02 mm
